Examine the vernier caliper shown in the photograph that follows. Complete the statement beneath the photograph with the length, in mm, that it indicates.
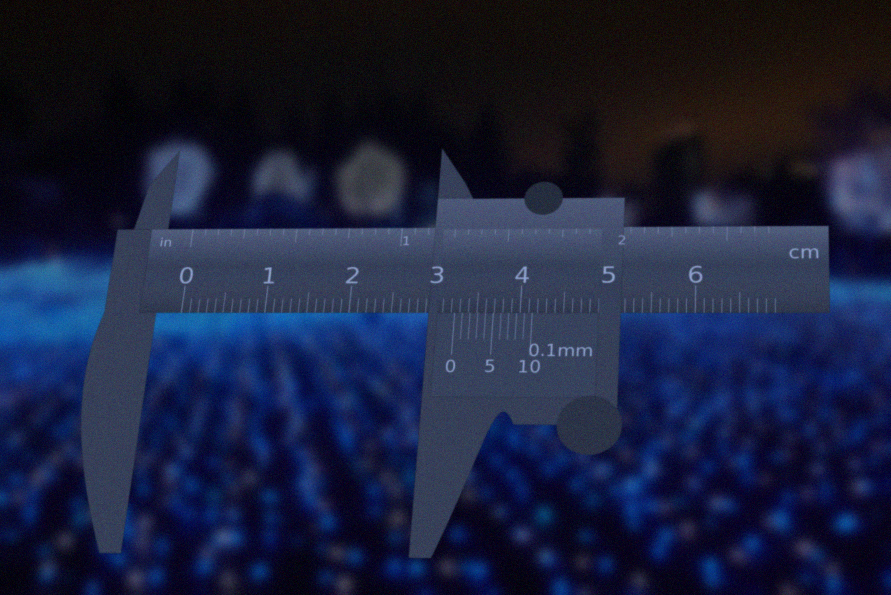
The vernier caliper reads 32.4 mm
